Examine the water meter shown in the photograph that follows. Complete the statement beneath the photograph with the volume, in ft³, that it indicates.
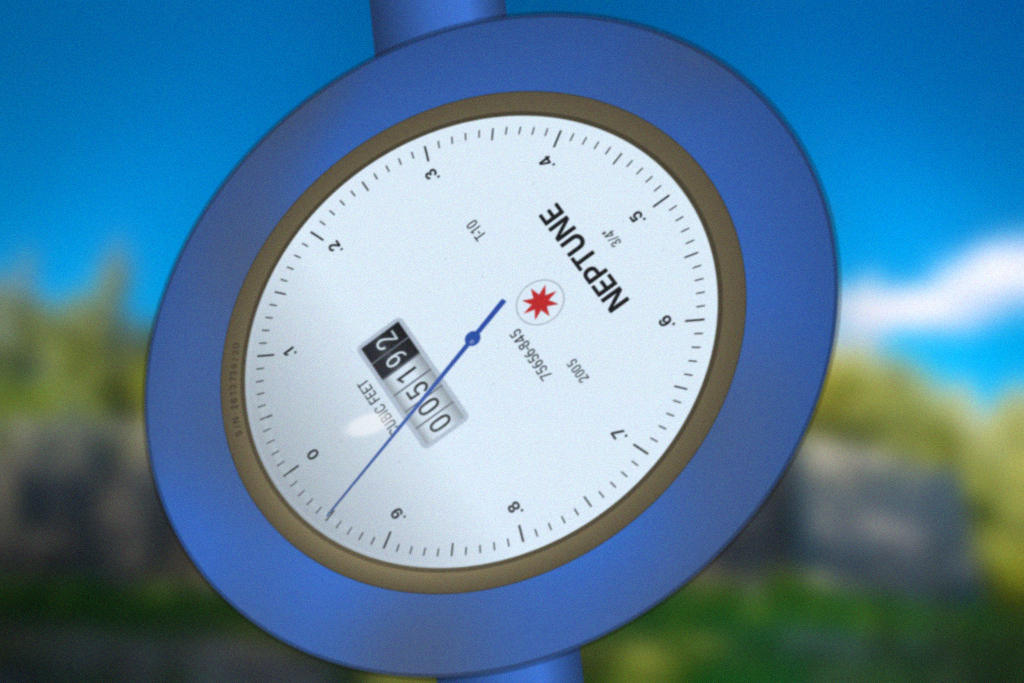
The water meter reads 5191.95 ft³
